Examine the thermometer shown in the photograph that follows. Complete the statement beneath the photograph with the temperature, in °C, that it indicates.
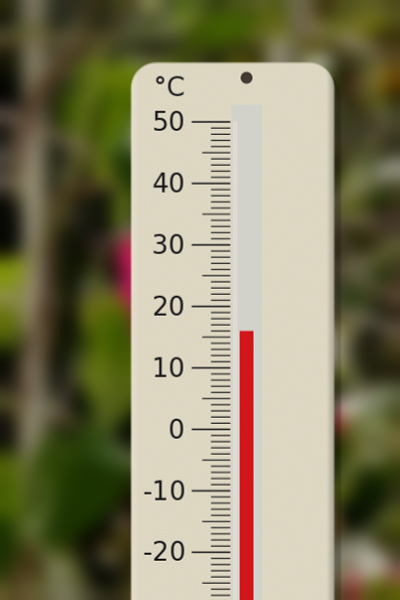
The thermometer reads 16 °C
